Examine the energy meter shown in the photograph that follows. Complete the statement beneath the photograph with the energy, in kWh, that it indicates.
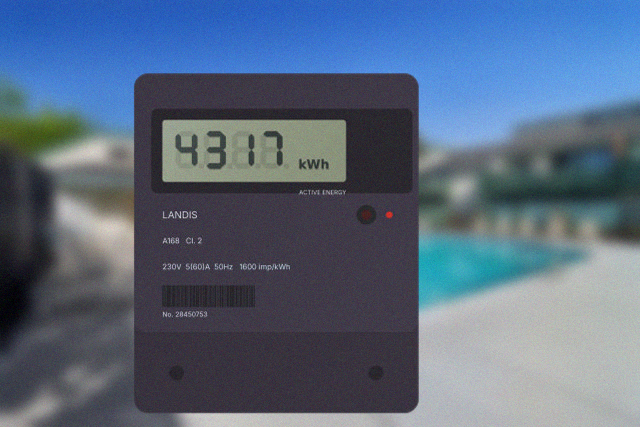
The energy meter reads 4317 kWh
